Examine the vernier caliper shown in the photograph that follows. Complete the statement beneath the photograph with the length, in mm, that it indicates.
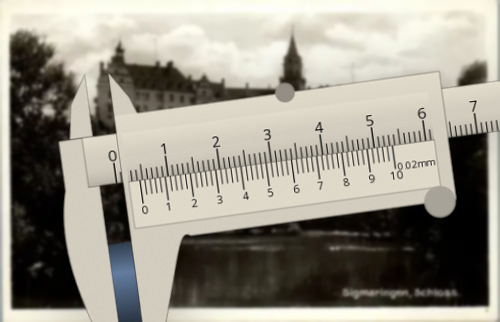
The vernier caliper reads 4.5 mm
